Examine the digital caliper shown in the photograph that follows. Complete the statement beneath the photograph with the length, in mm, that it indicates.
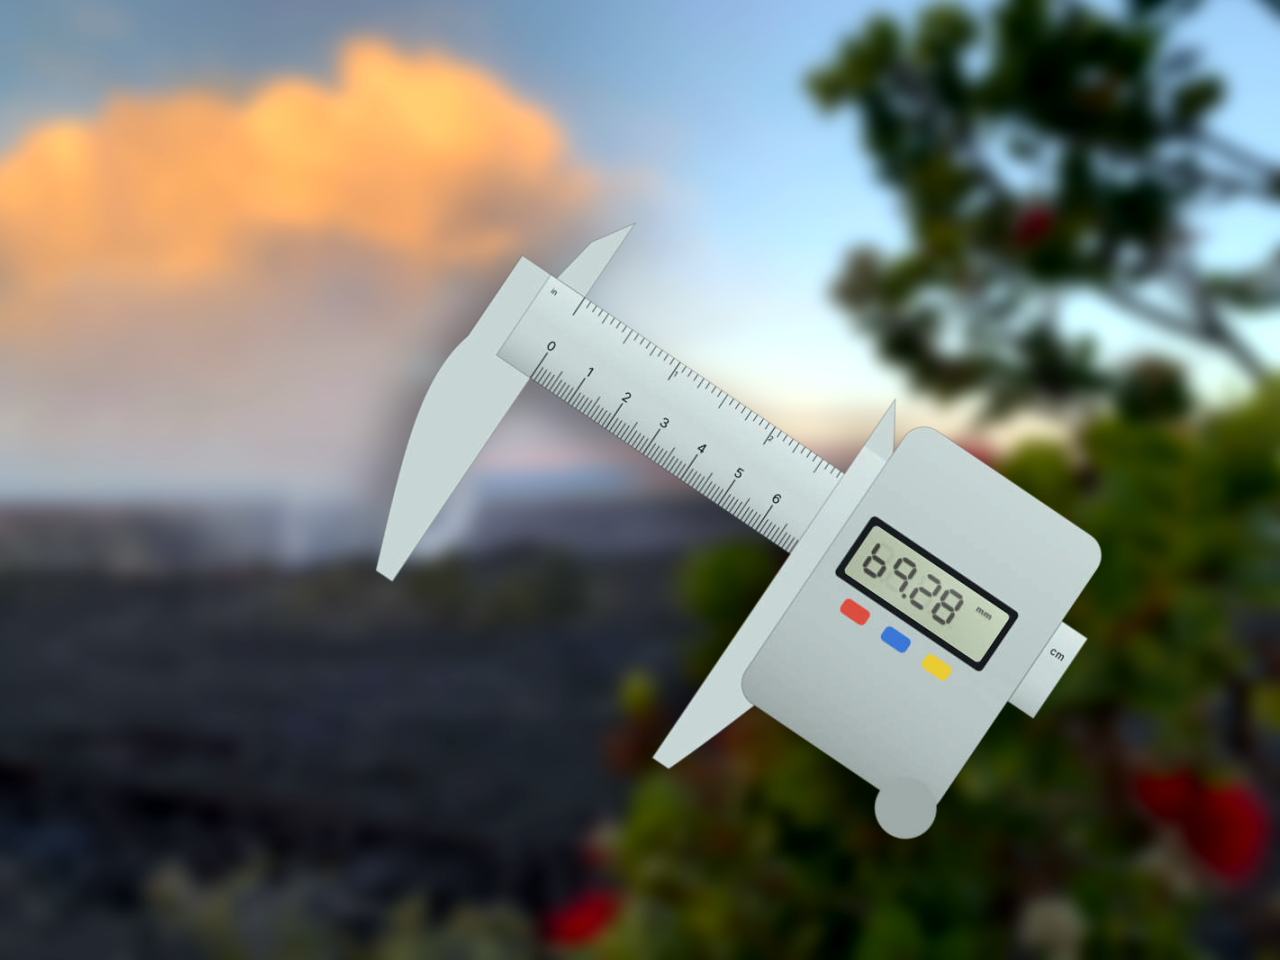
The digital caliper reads 69.28 mm
